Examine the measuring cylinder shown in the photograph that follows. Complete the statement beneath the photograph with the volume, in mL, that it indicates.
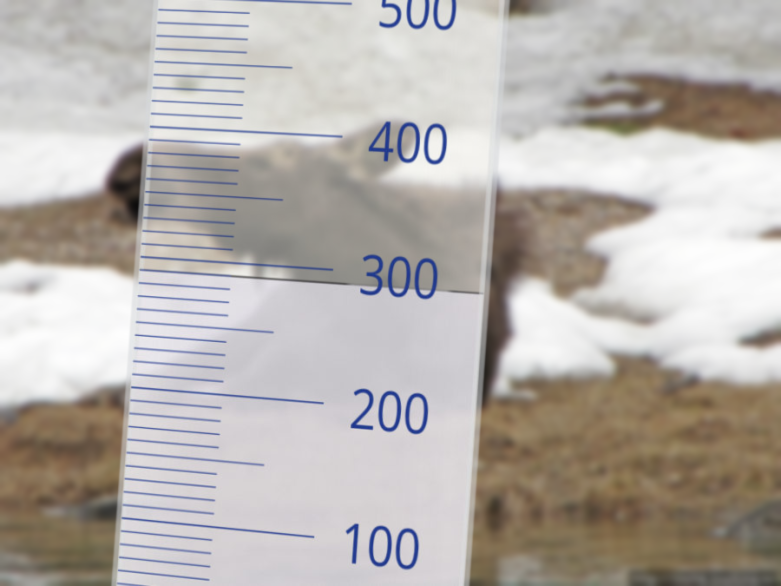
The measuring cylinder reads 290 mL
